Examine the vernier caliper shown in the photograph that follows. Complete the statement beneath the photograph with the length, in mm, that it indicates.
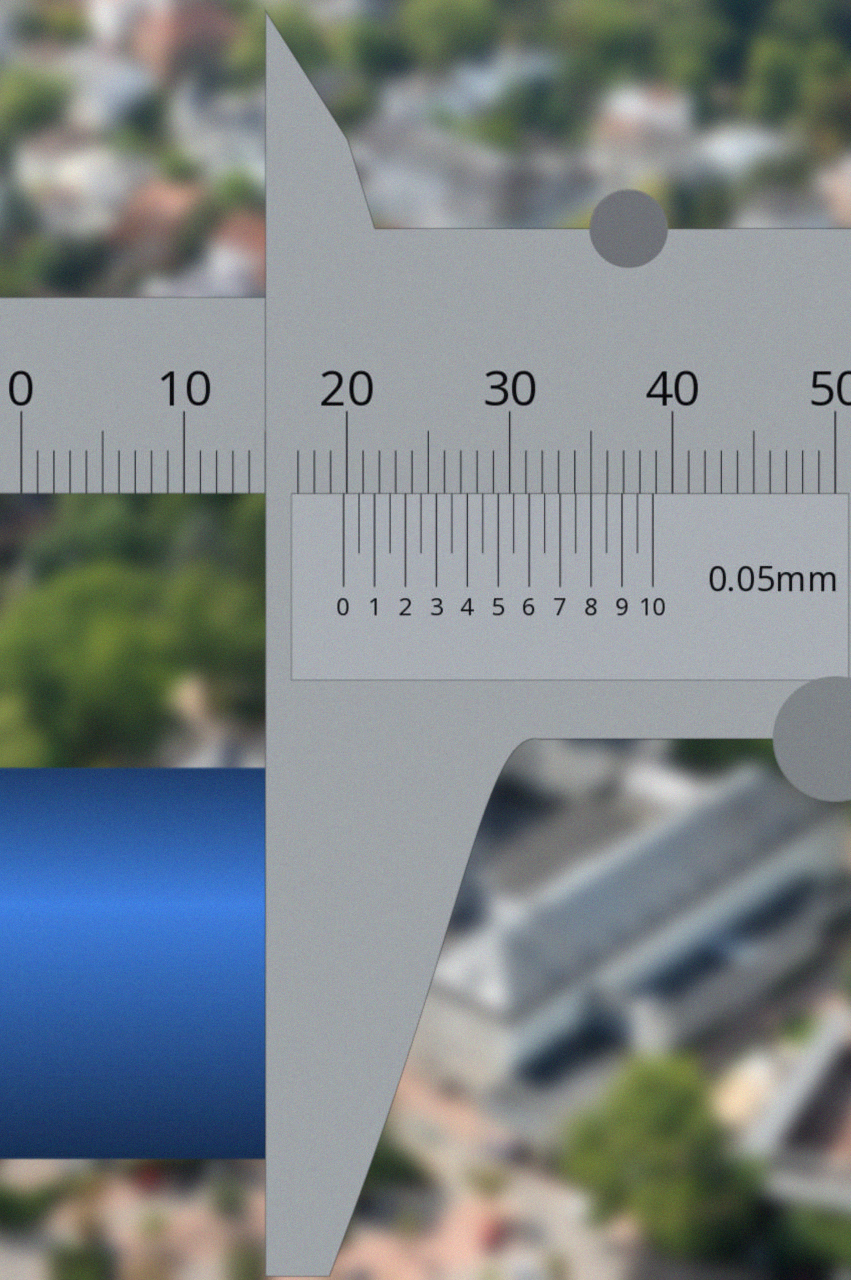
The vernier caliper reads 19.8 mm
